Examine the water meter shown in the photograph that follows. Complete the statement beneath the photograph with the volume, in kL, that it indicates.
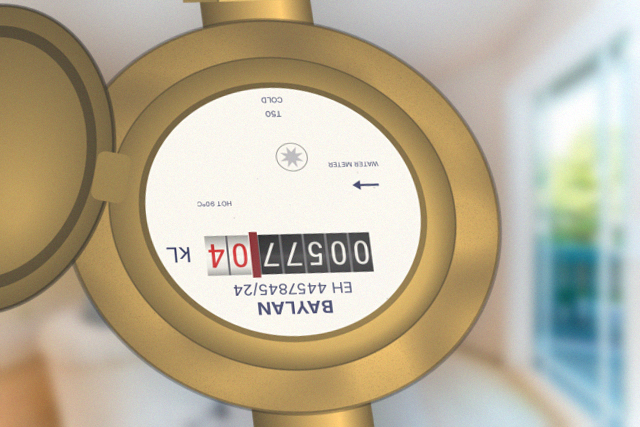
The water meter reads 577.04 kL
